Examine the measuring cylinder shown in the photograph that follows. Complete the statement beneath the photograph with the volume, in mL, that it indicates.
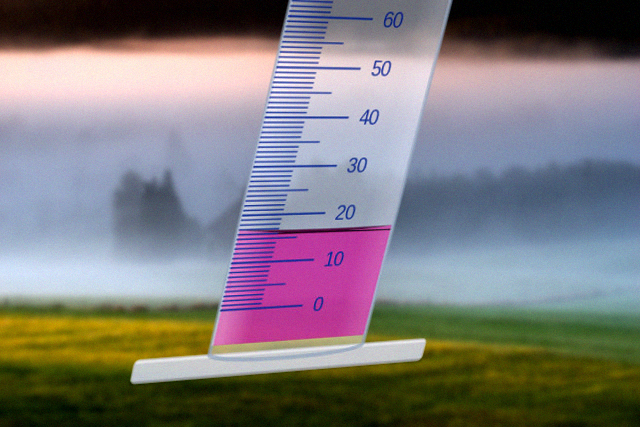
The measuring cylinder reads 16 mL
